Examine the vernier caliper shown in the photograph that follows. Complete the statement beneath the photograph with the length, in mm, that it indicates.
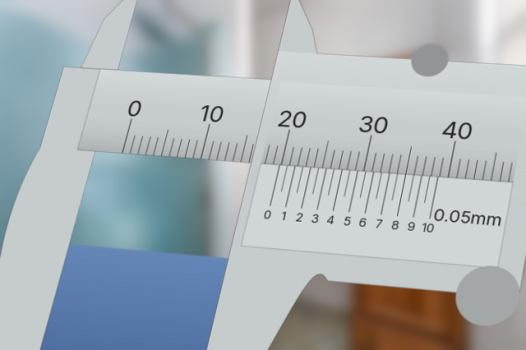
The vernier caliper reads 19.8 mm
